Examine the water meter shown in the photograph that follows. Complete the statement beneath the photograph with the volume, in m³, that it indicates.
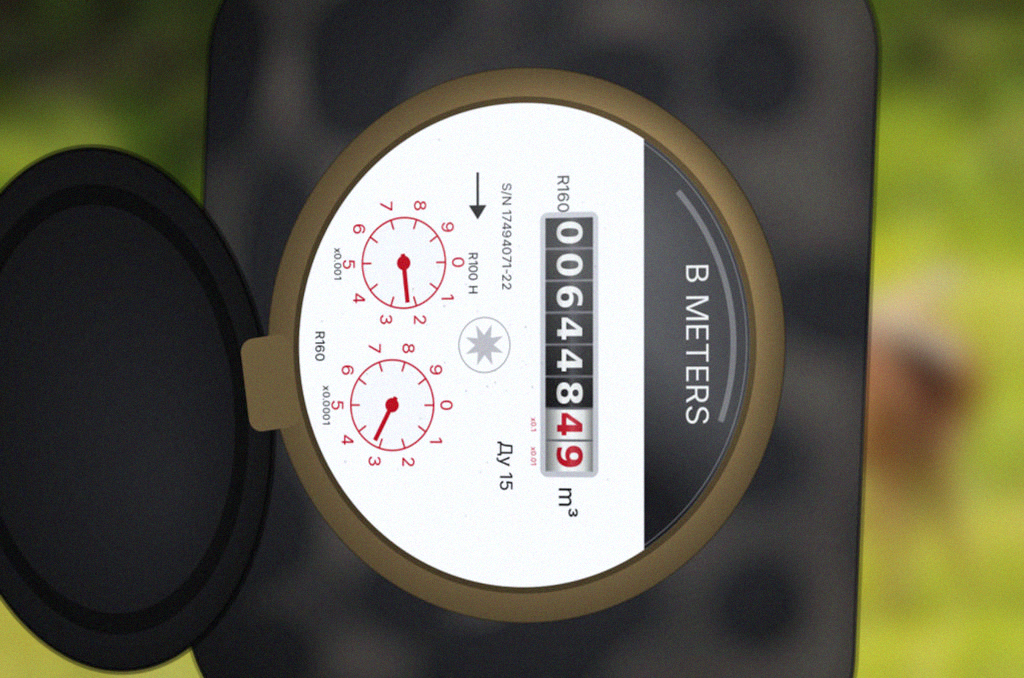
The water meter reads 6448.4923 m³
